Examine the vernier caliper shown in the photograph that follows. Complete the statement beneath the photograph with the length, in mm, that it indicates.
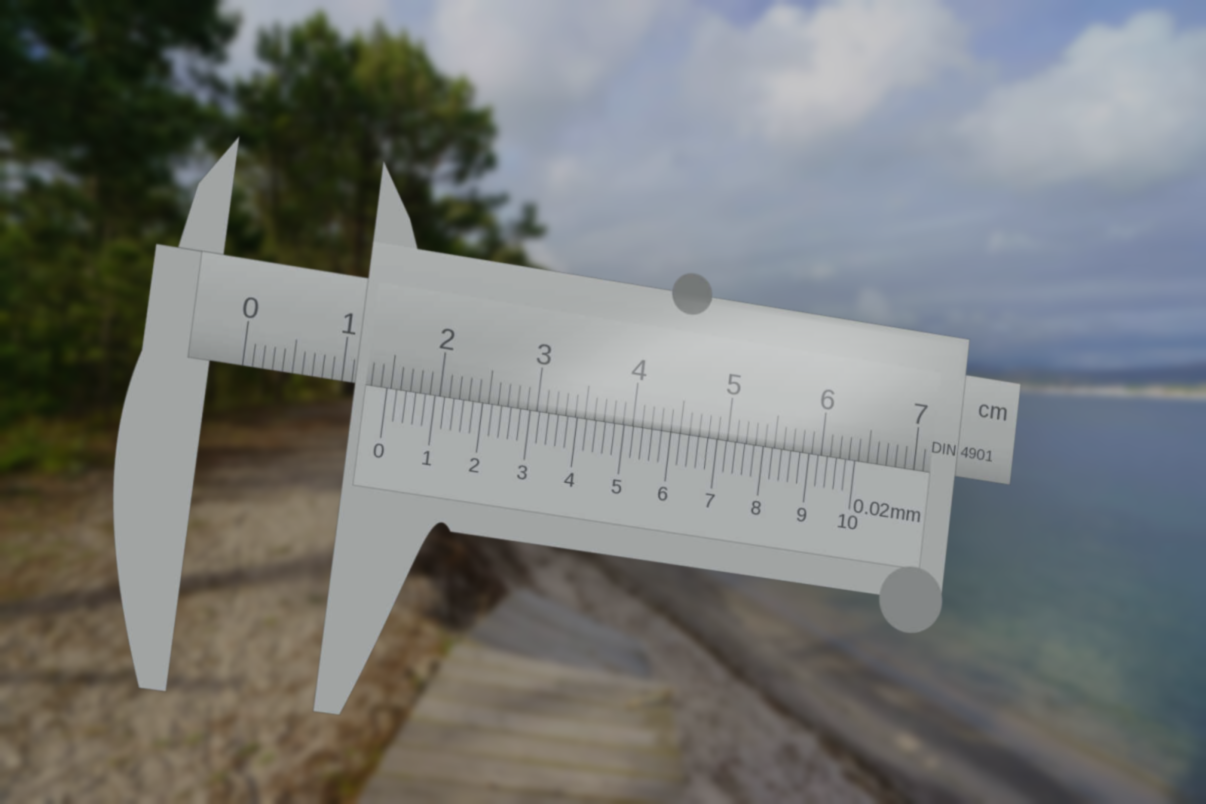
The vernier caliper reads 14.6 mm
